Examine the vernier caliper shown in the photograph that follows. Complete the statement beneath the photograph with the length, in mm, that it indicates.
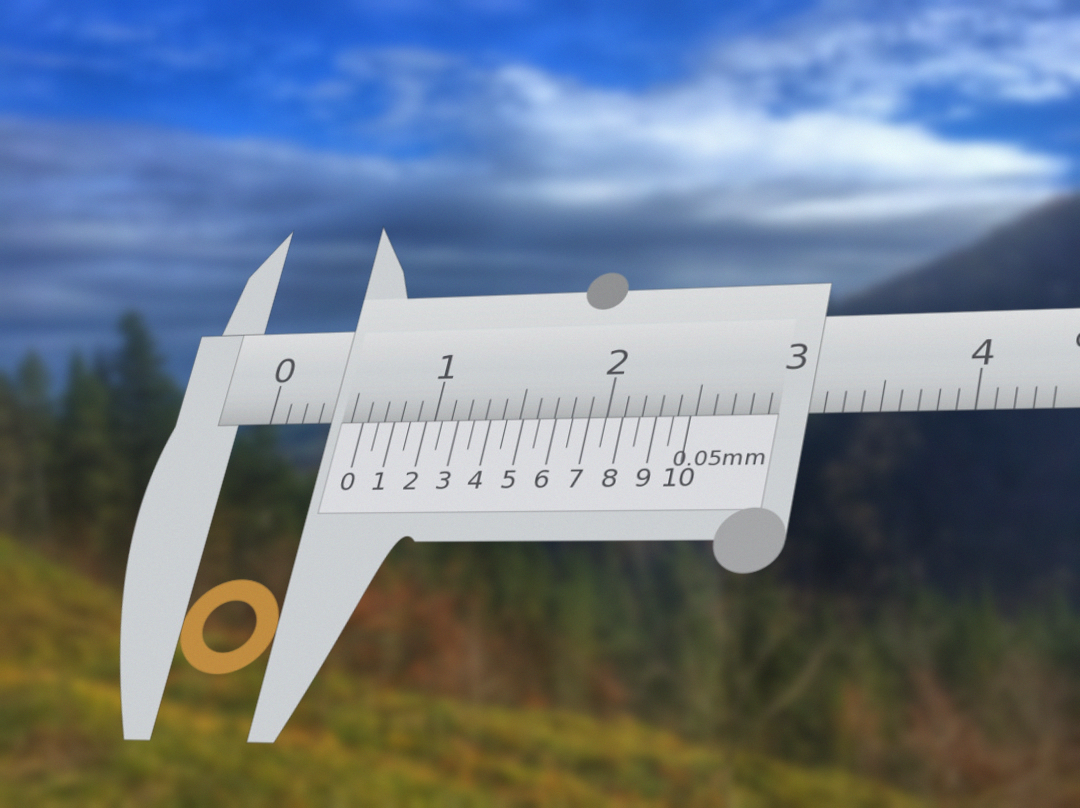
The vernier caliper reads 5.7 mm
